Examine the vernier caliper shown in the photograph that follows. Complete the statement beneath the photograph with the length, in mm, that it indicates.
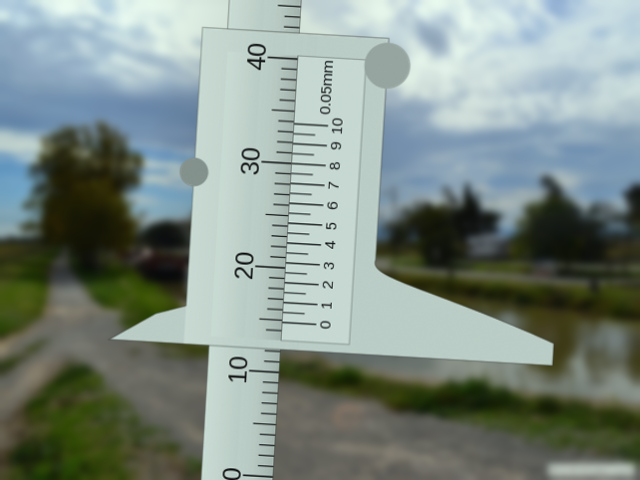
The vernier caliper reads 14.8 mm
